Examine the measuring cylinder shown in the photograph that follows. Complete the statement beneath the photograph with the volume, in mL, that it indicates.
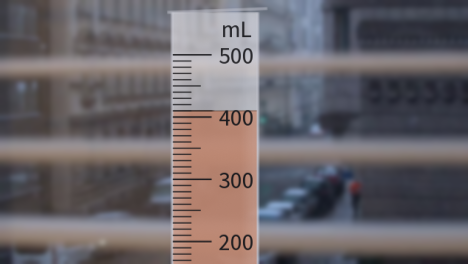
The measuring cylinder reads 410 mL
